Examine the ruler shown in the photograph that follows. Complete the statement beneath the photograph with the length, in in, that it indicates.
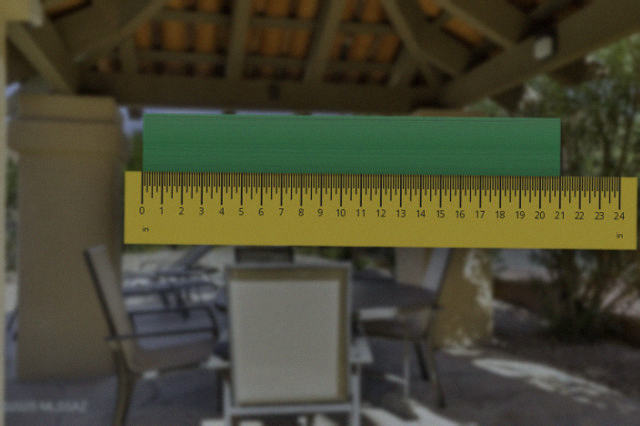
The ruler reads 21 in
